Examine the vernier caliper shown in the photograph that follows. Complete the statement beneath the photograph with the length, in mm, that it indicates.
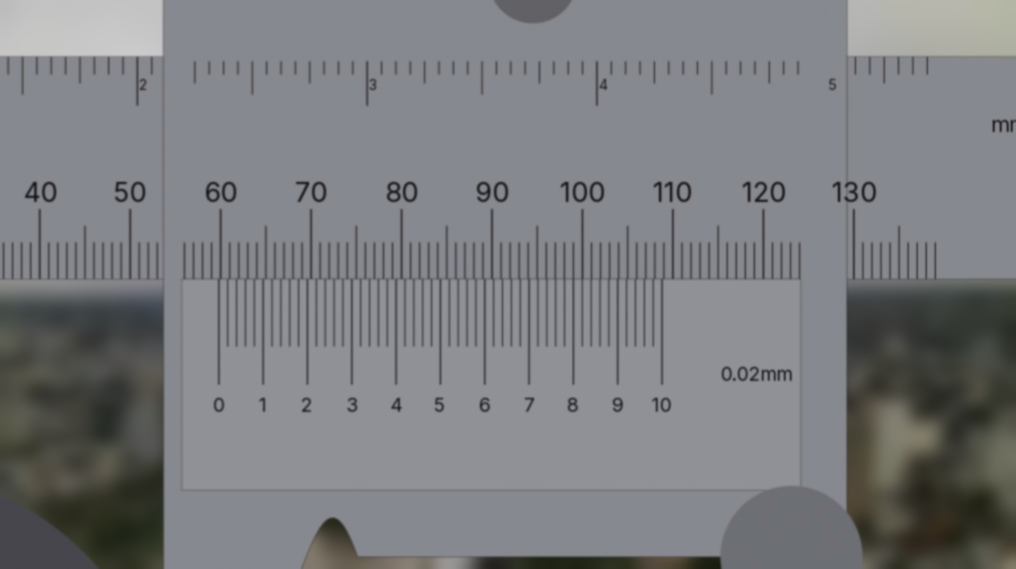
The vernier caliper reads 59.8 mm
